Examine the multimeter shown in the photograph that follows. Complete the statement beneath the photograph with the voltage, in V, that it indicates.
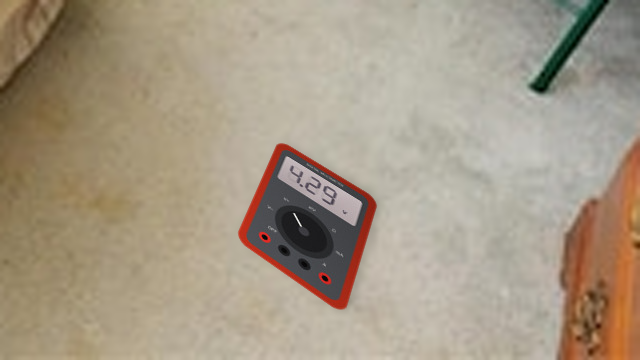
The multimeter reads 4.29 V
